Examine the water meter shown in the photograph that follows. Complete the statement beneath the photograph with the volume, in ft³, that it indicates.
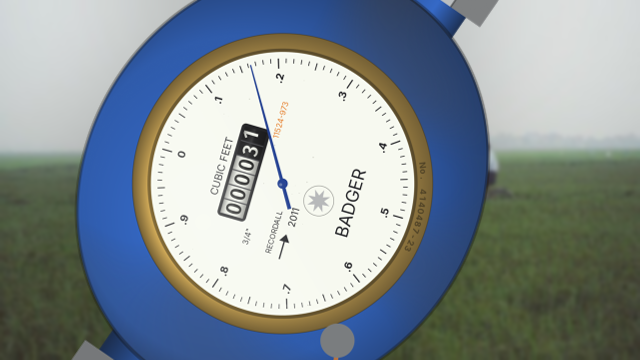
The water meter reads 31.16 ft³
